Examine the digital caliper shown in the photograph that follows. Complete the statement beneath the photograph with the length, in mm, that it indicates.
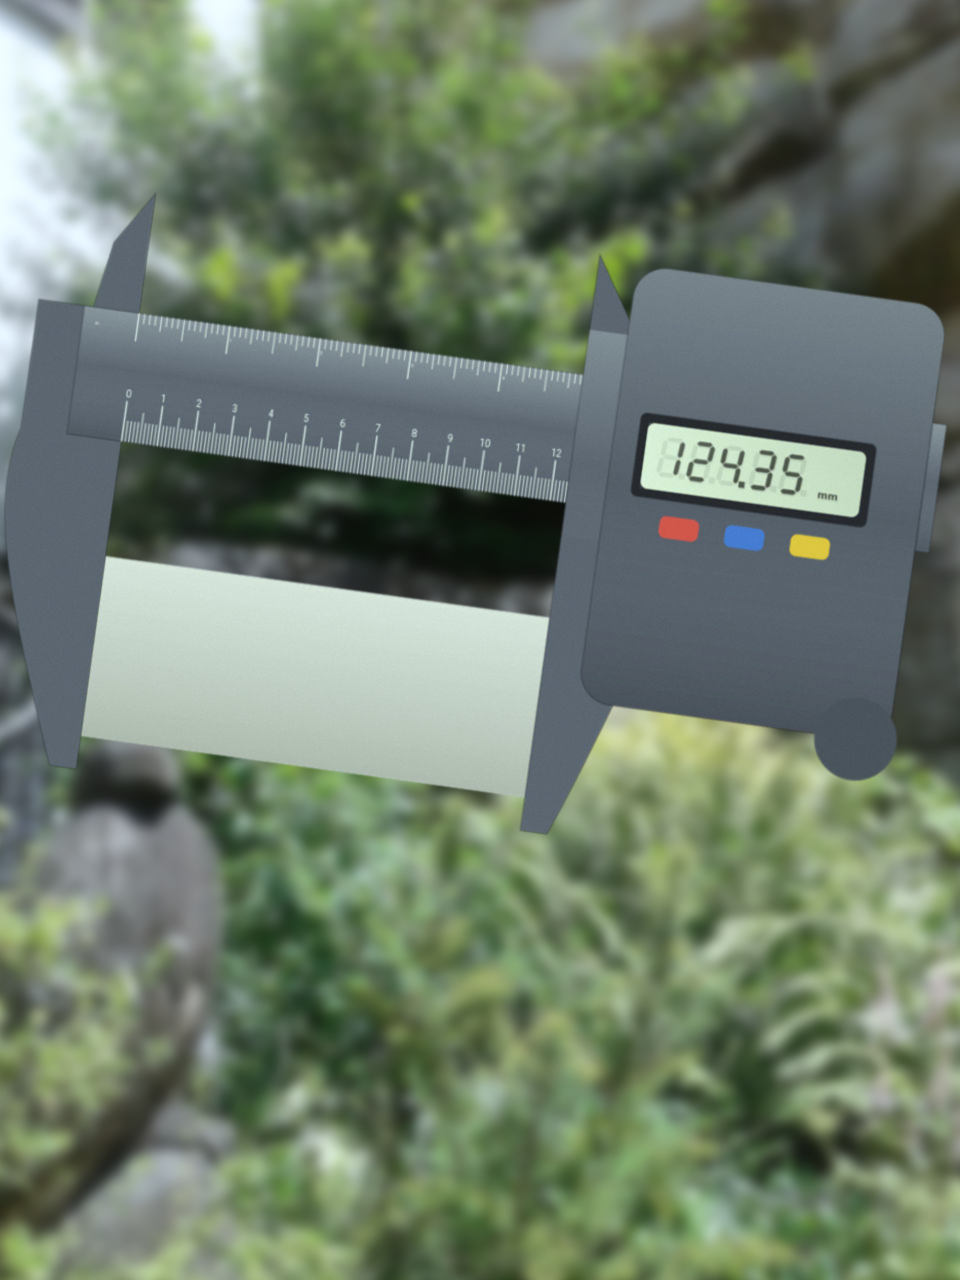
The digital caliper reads 124.35 mm
